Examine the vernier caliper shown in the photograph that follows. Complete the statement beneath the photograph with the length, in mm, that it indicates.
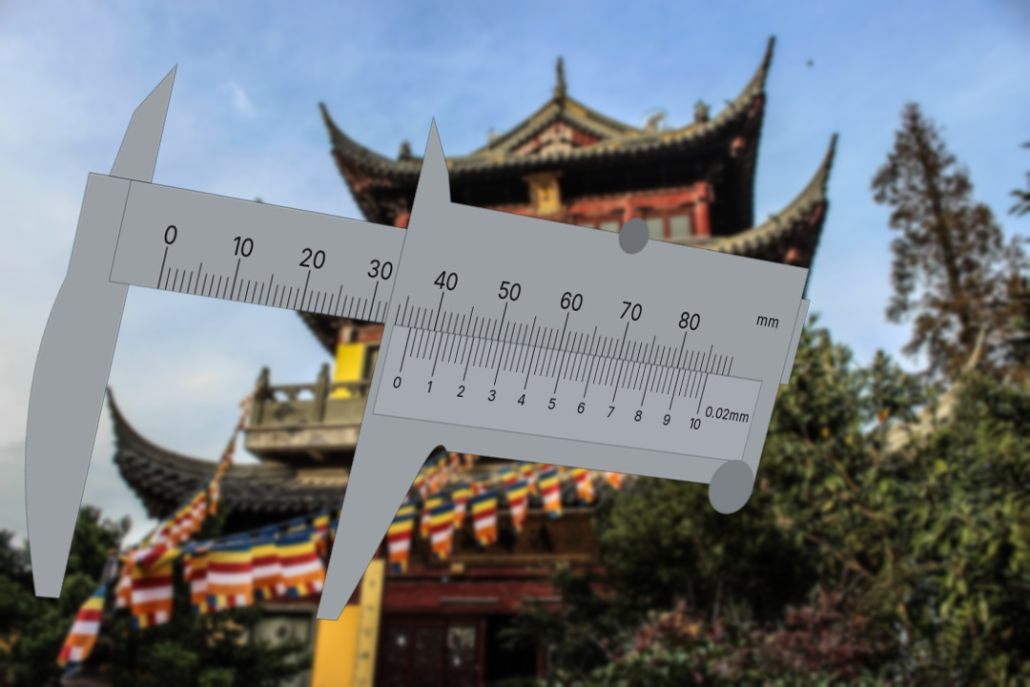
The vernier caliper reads 36.4 mm
